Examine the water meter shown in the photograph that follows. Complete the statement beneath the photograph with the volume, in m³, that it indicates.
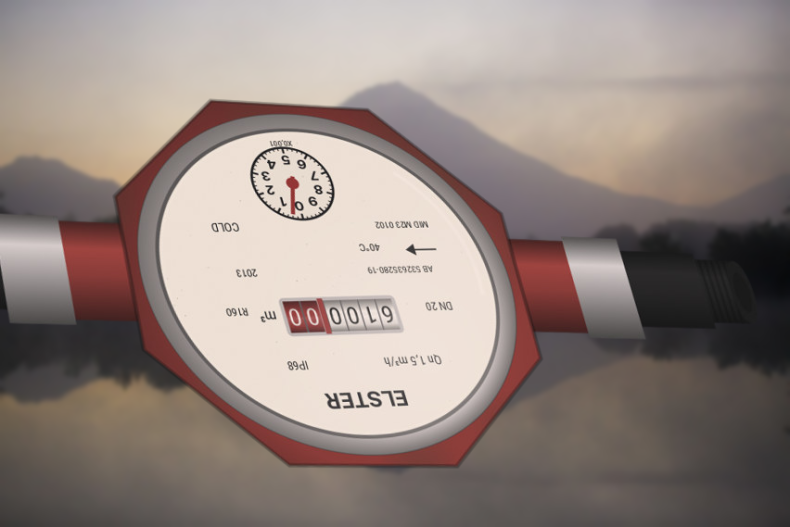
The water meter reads 6100.000 m³
